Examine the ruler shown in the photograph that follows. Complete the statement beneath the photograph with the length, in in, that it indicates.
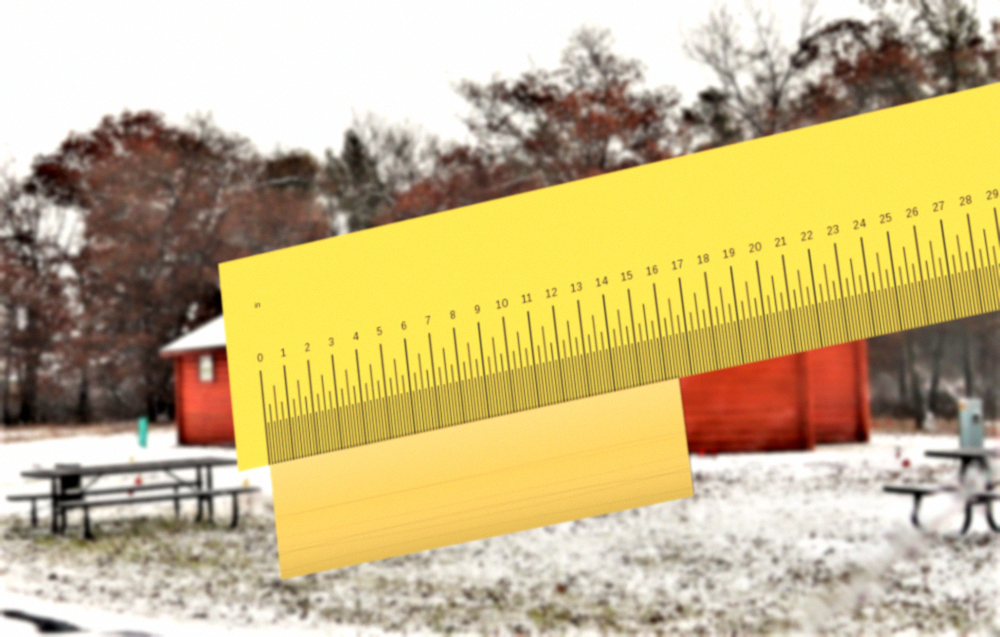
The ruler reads 16.5 in
